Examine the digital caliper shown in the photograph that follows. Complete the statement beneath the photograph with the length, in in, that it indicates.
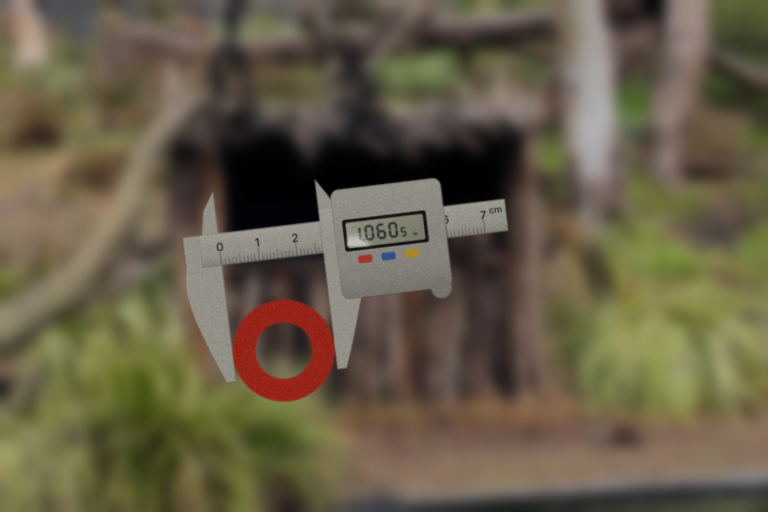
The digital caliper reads 1.0605 in
